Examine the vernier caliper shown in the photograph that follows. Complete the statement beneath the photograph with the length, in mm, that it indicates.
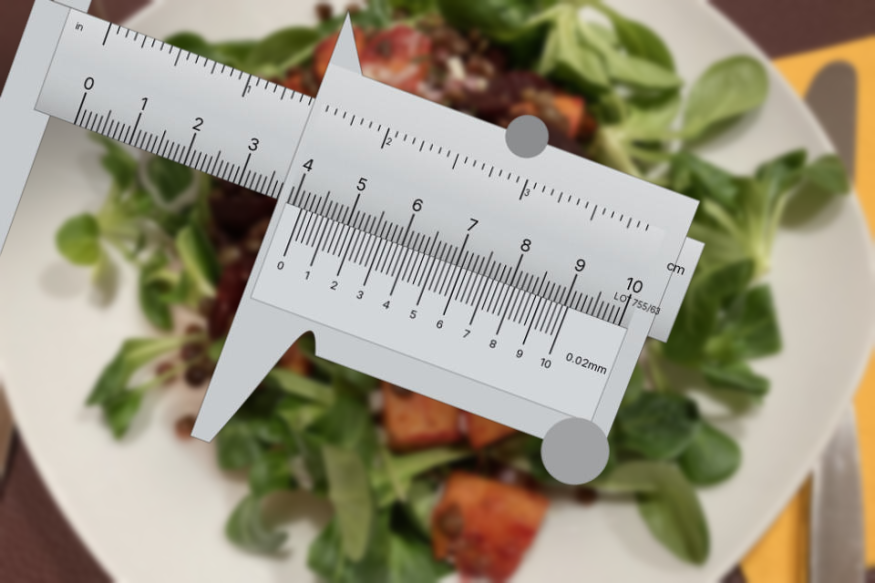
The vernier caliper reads 41.6 mm
